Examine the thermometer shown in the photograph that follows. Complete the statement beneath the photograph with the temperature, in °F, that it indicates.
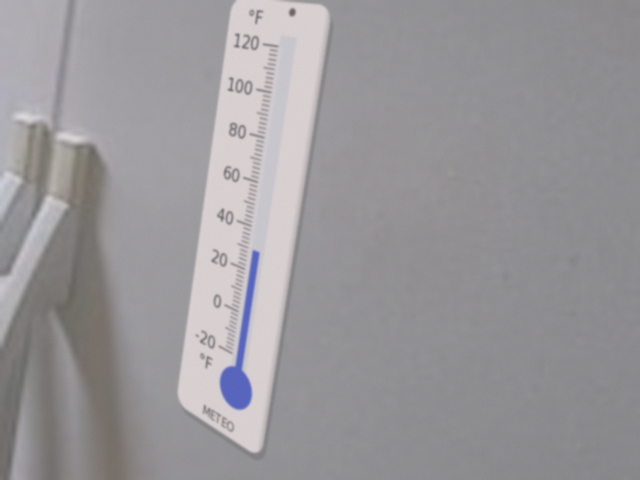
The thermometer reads 30 °F
